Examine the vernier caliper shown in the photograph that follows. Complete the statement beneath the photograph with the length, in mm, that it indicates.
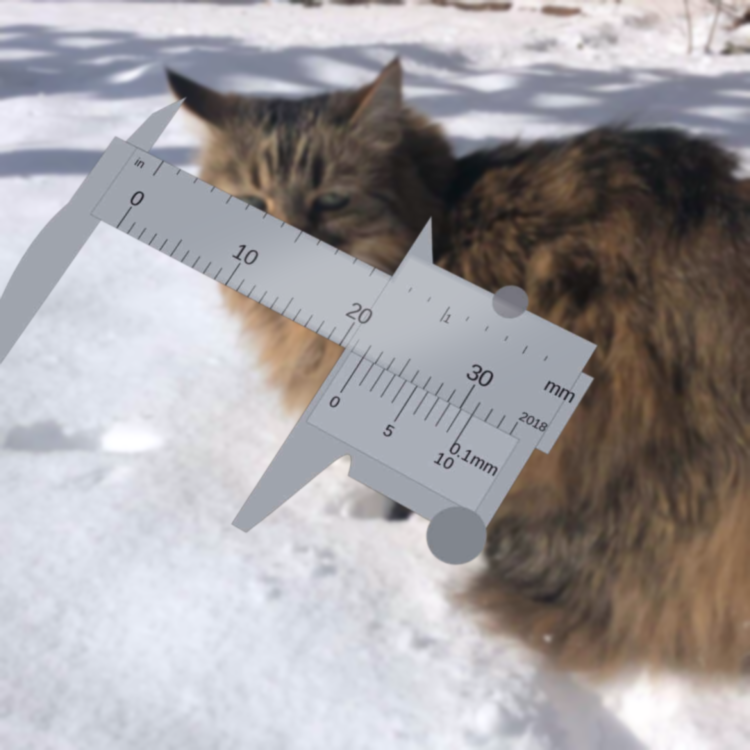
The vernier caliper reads 22.0 mm
